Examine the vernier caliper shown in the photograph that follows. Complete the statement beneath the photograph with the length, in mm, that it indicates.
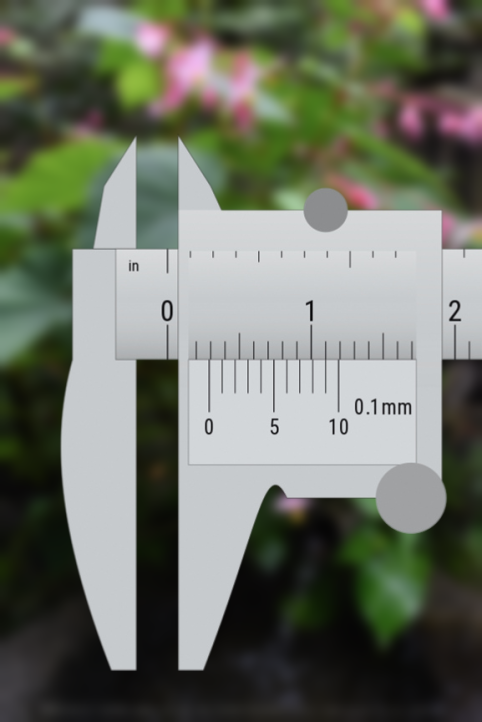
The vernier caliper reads 2.9 mm
